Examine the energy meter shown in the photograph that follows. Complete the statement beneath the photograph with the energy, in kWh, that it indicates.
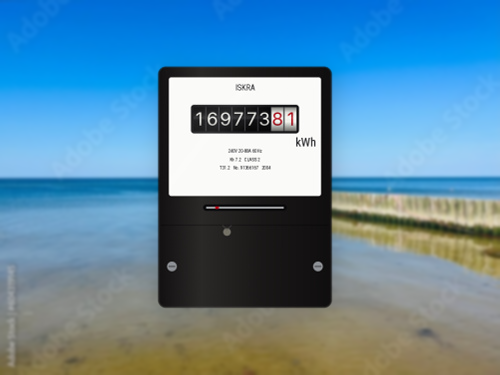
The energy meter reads 169773.81 kWh
